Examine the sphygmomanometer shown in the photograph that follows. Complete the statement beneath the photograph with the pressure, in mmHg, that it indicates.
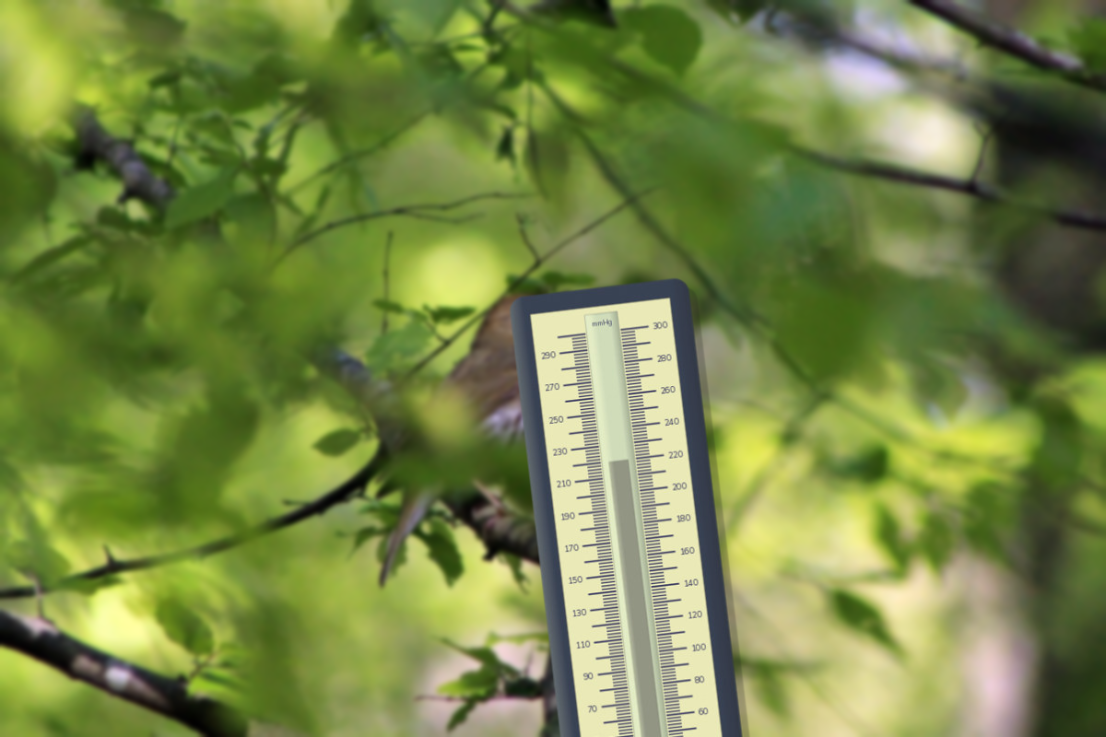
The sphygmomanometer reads 220 mmHg
